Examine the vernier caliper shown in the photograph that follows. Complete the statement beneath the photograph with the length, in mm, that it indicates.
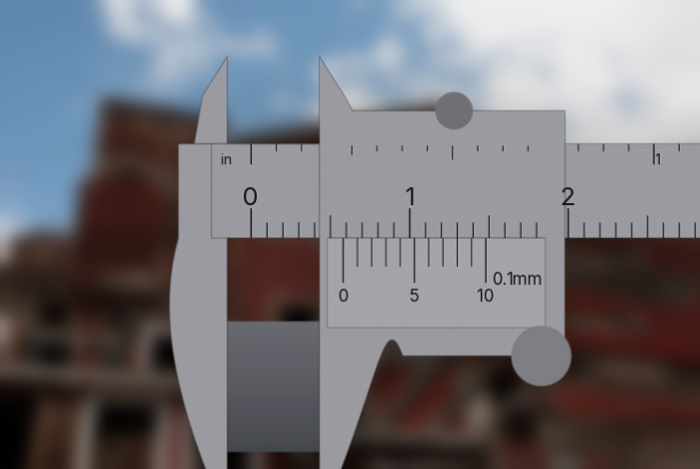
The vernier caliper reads 5.8 mm
